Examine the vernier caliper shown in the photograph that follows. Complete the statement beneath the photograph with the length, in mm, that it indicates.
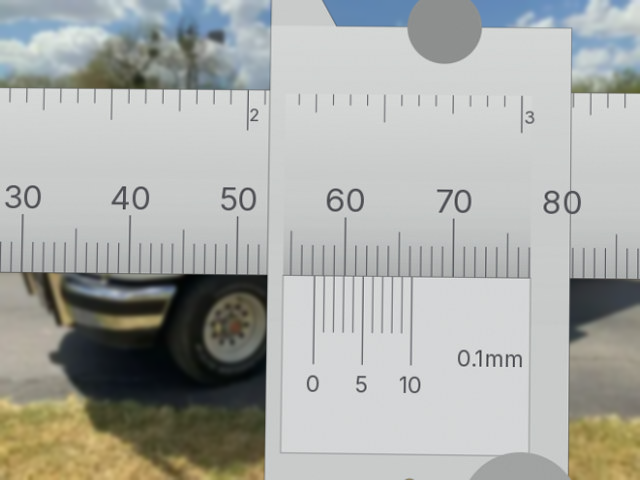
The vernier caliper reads 57.2 mm
